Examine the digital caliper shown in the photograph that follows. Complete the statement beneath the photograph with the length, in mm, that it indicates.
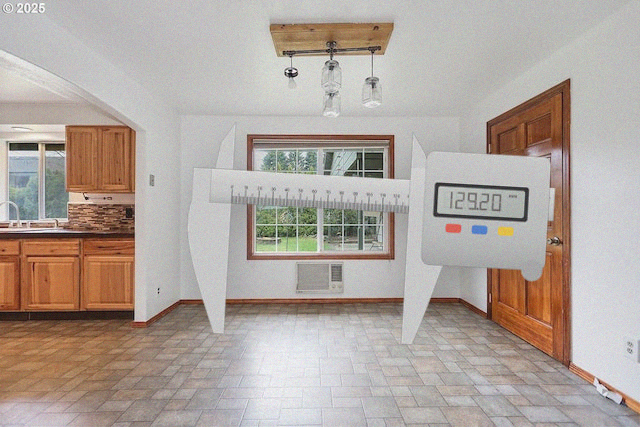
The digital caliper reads 129.20 mm
